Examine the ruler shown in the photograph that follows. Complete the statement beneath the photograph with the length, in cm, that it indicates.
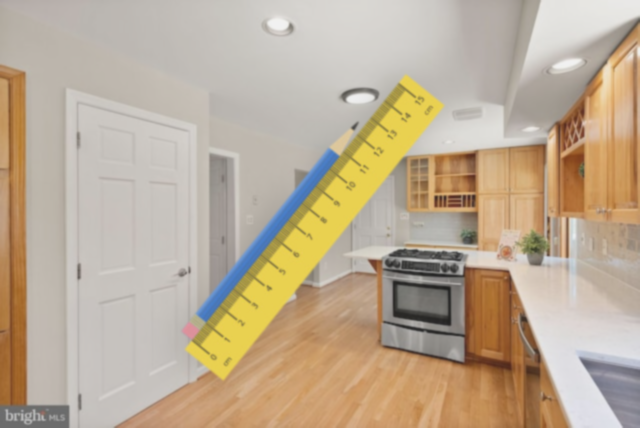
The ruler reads 12.5 cm
